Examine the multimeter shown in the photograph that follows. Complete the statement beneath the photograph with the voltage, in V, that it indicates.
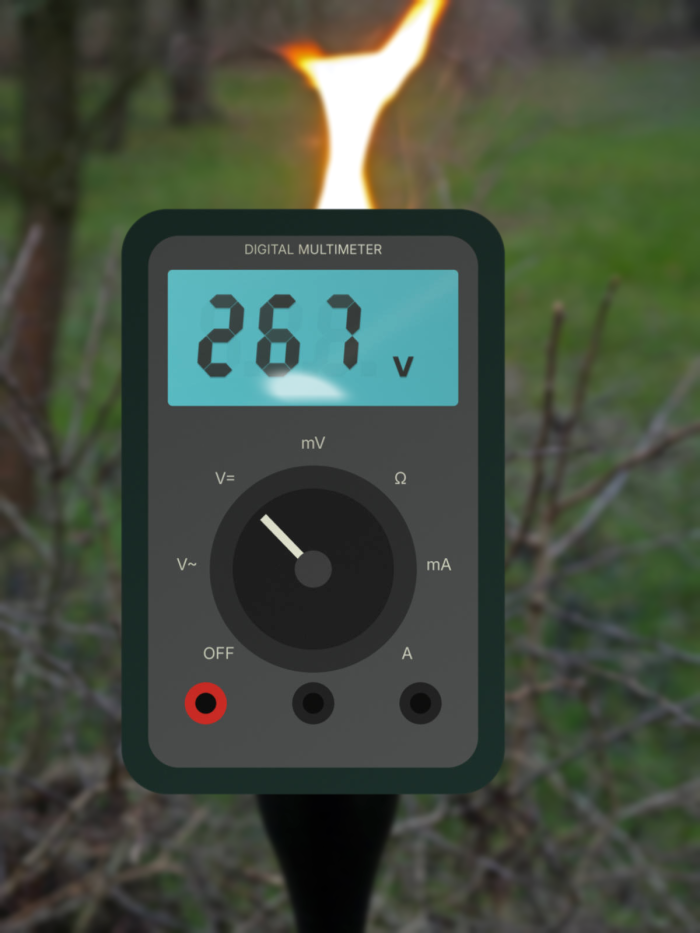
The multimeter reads 267 V
